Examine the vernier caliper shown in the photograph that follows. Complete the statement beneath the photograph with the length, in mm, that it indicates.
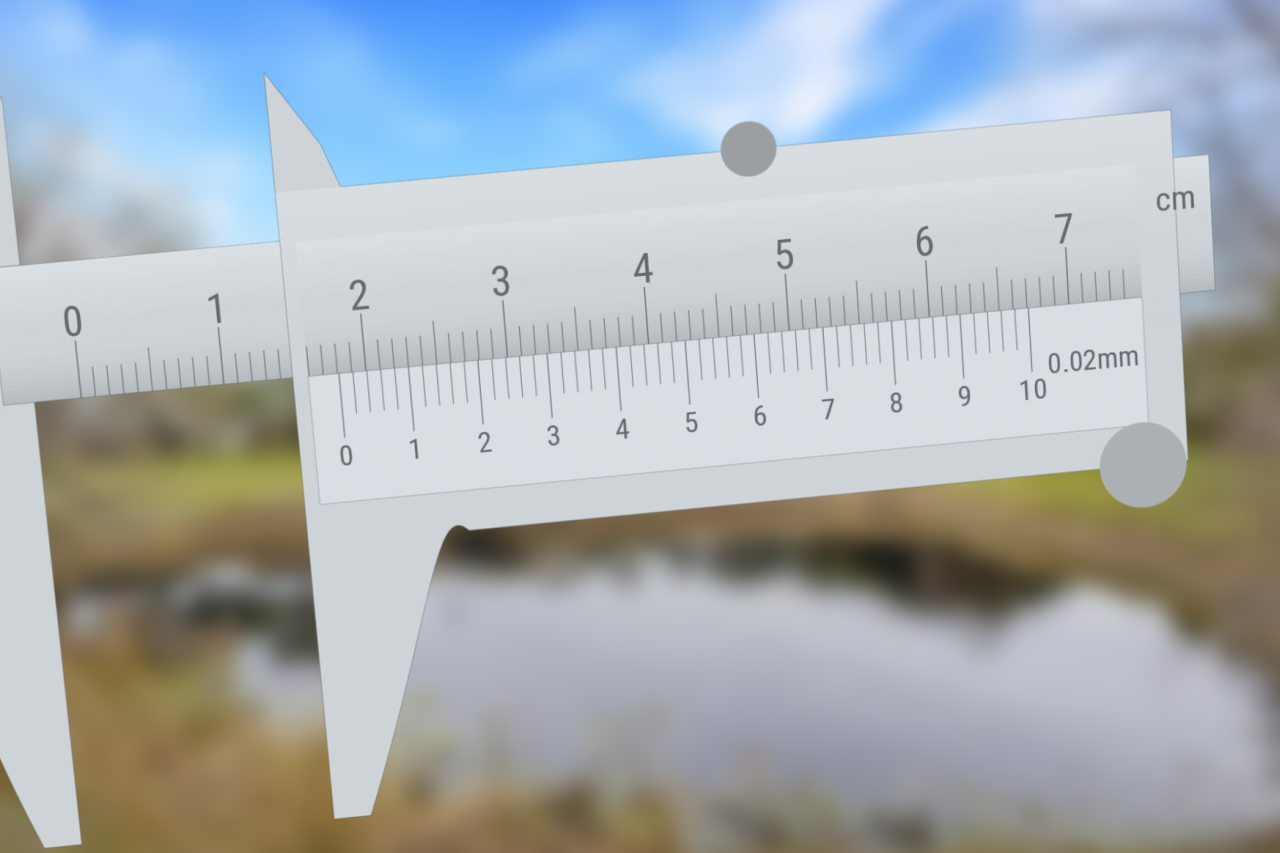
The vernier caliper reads 18.1 mm
